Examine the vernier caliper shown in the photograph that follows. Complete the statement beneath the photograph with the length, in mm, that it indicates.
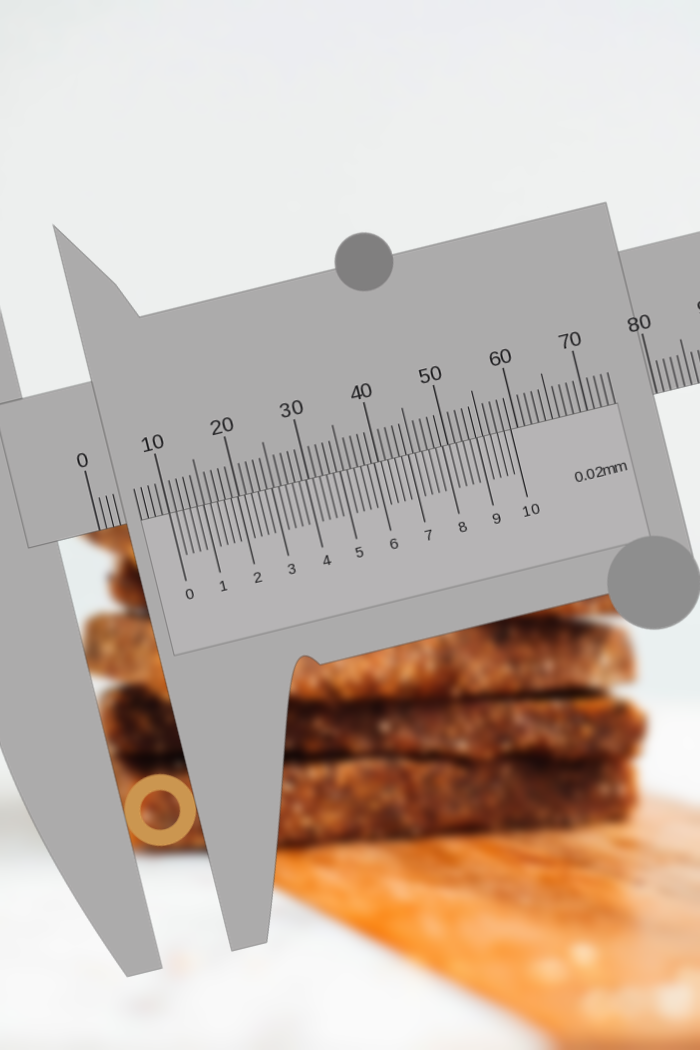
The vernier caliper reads 10.0 mm
